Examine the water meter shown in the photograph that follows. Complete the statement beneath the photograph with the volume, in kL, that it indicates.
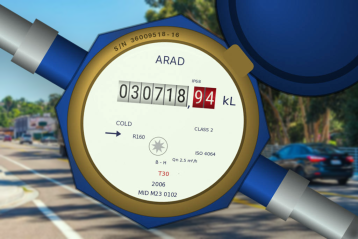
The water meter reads 30718.94 kL
